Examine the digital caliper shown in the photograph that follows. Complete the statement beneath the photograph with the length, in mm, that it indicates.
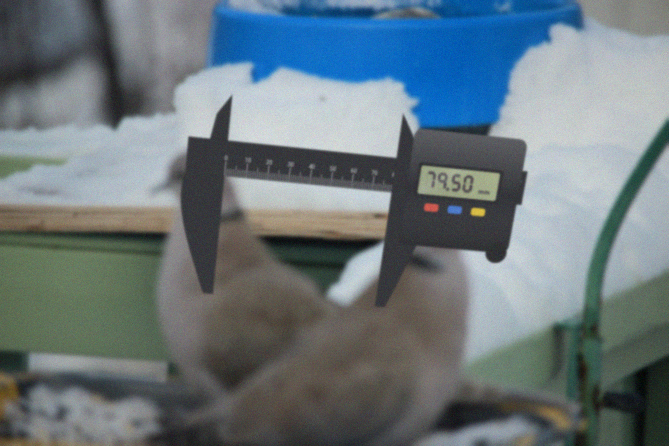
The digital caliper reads 79.50 mm
